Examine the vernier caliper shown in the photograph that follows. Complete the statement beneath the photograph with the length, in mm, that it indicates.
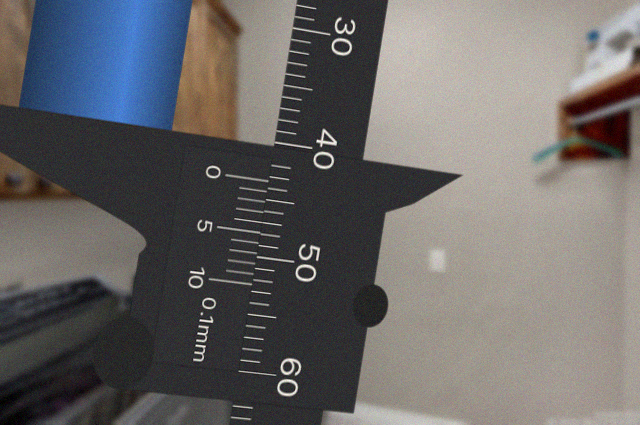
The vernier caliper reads 43.4 mm
